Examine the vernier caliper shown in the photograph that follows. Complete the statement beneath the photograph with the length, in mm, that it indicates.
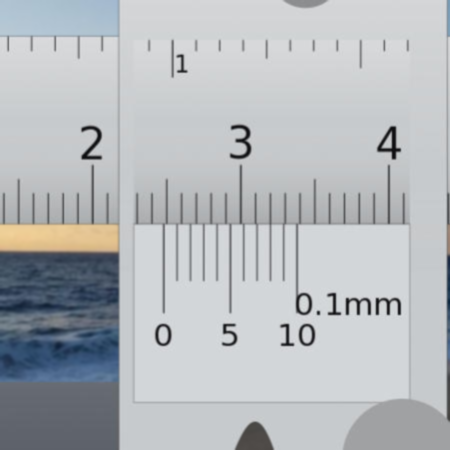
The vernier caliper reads 24.8 mm
